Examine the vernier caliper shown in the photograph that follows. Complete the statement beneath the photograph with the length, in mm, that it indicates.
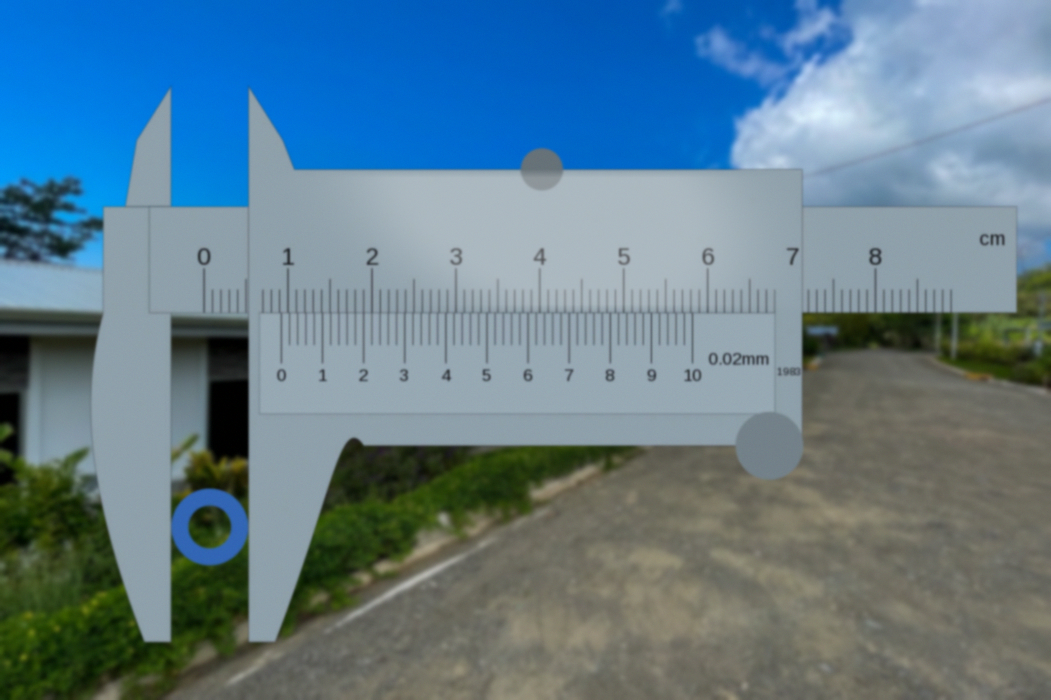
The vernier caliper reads 9.2 mm
